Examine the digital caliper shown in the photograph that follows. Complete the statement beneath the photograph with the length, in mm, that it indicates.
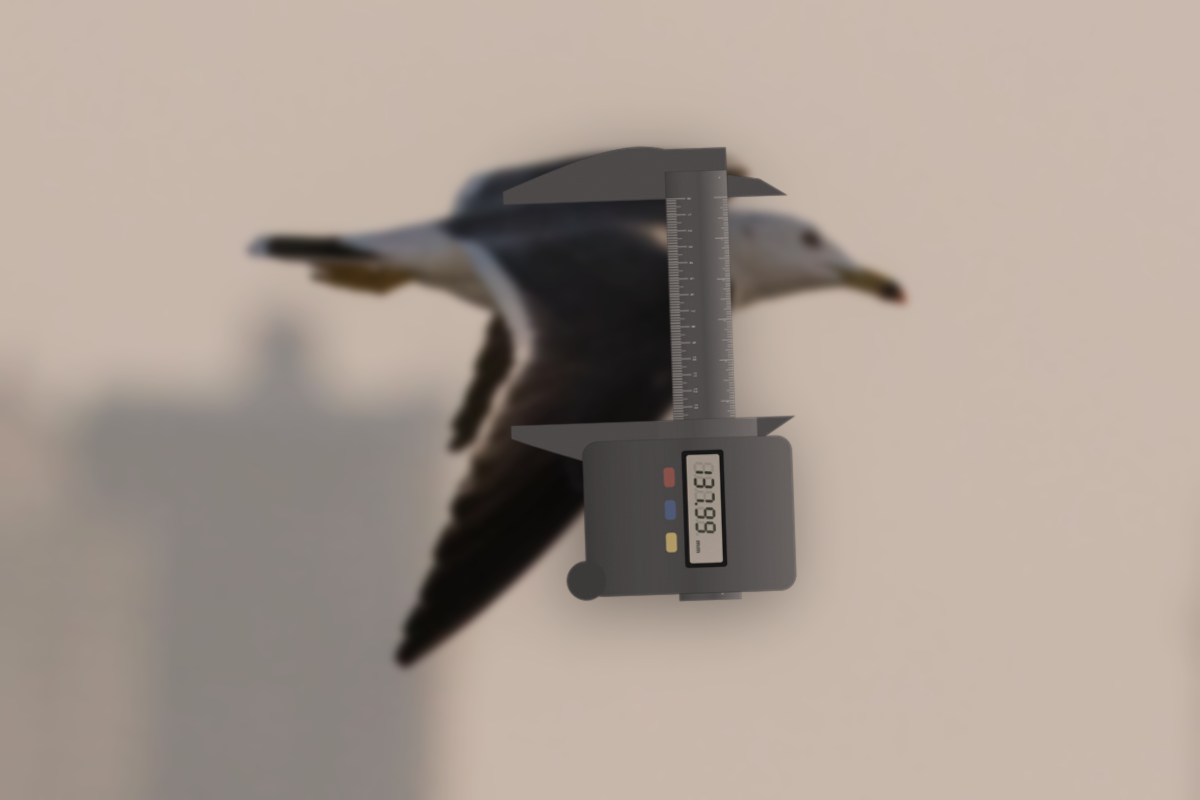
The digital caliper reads 137.99 mm
